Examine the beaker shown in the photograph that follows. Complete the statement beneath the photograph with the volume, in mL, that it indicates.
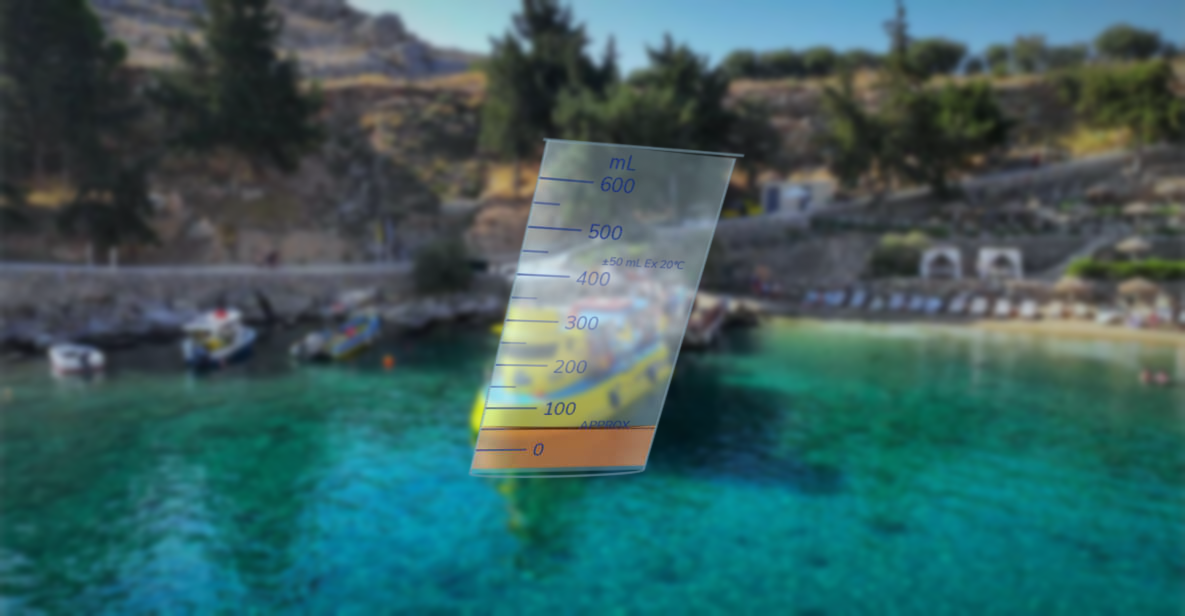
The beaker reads 50 mL
